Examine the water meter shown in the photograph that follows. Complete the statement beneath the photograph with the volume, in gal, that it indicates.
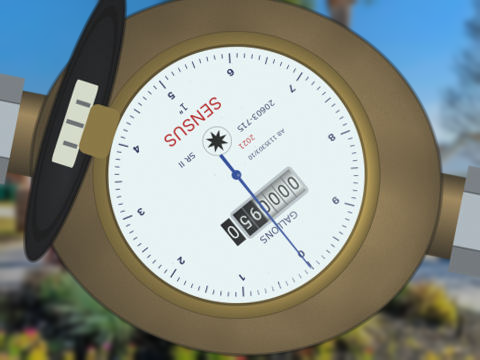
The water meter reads 950.0 gal
